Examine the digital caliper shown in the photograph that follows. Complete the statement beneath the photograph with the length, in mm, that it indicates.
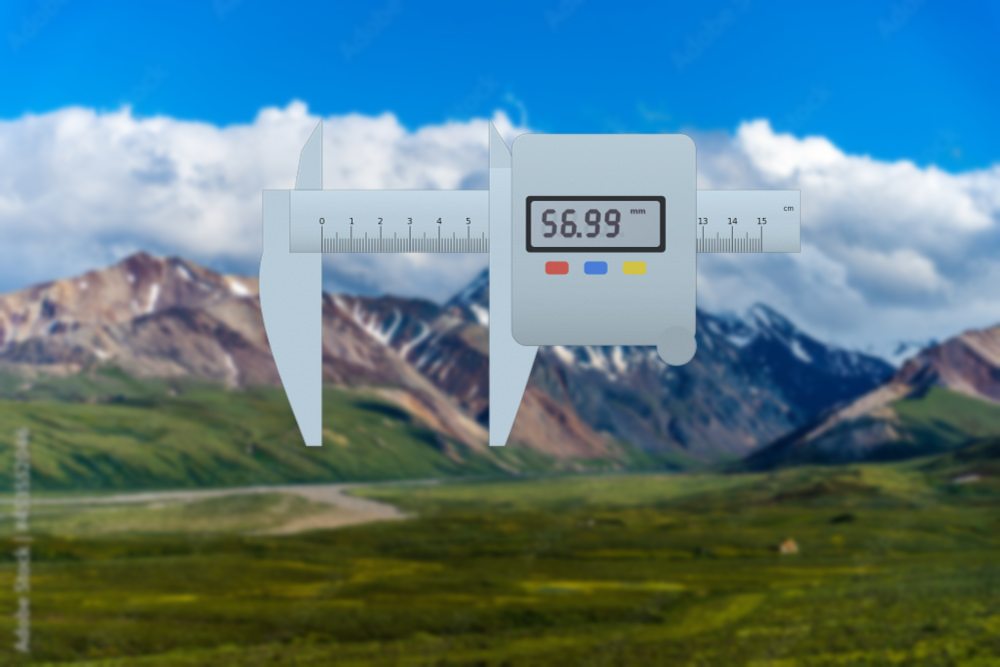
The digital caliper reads 56.99 mm
